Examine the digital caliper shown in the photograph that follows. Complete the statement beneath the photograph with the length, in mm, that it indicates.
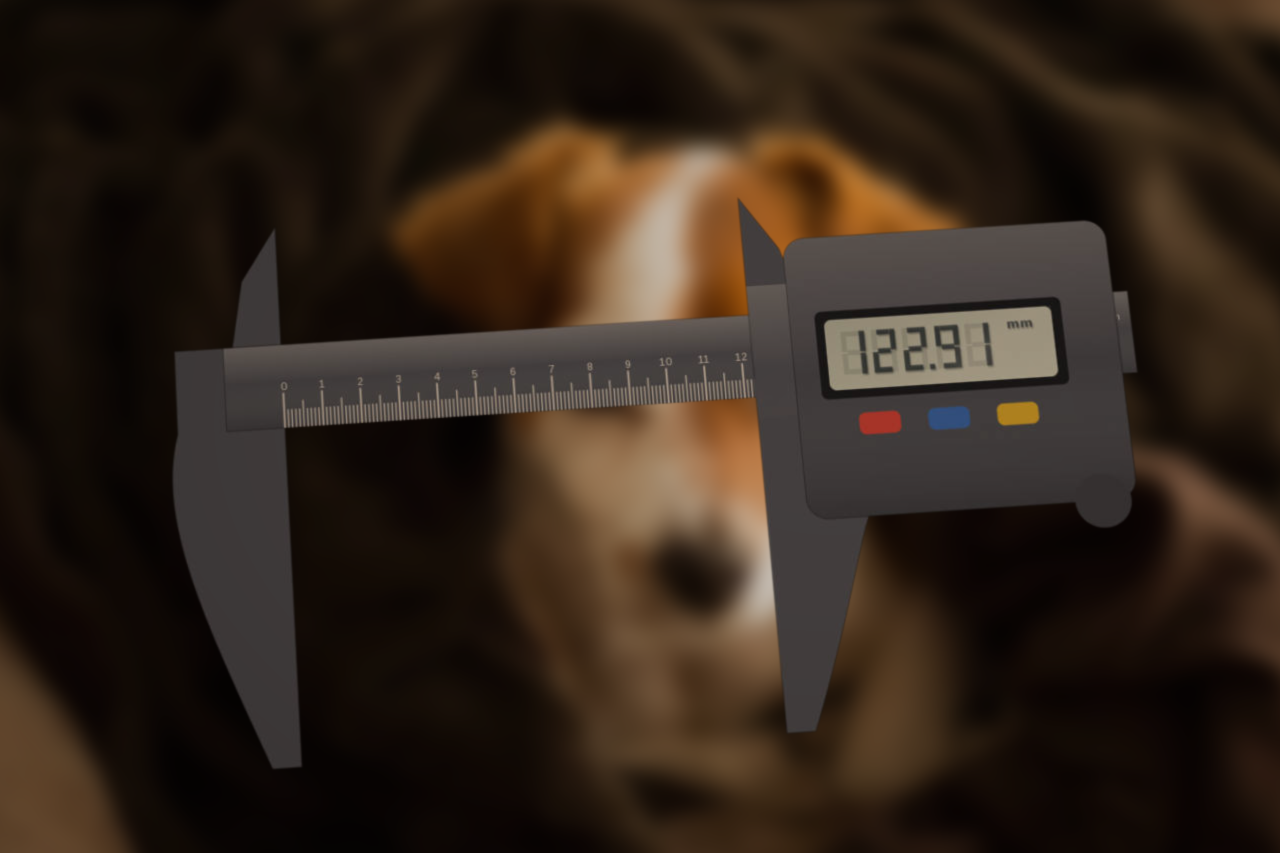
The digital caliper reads 122.91 mm
